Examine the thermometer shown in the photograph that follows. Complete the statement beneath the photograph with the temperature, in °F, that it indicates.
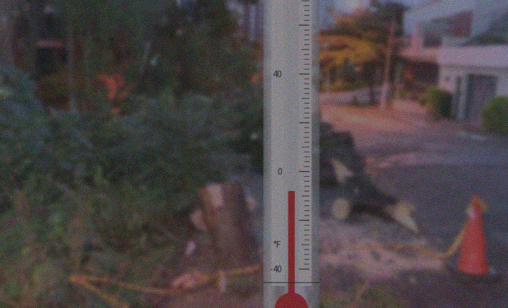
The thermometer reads -8 °F
